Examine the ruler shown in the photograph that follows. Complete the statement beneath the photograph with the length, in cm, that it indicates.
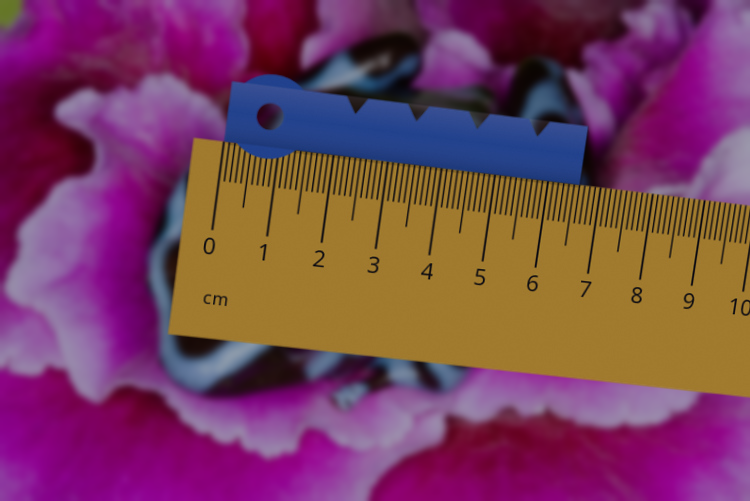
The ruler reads 6.6 cm
